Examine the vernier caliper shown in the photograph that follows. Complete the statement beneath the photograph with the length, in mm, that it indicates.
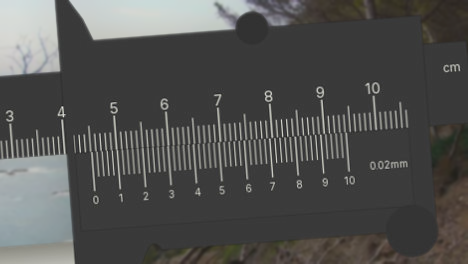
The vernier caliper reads 45.2 mm
